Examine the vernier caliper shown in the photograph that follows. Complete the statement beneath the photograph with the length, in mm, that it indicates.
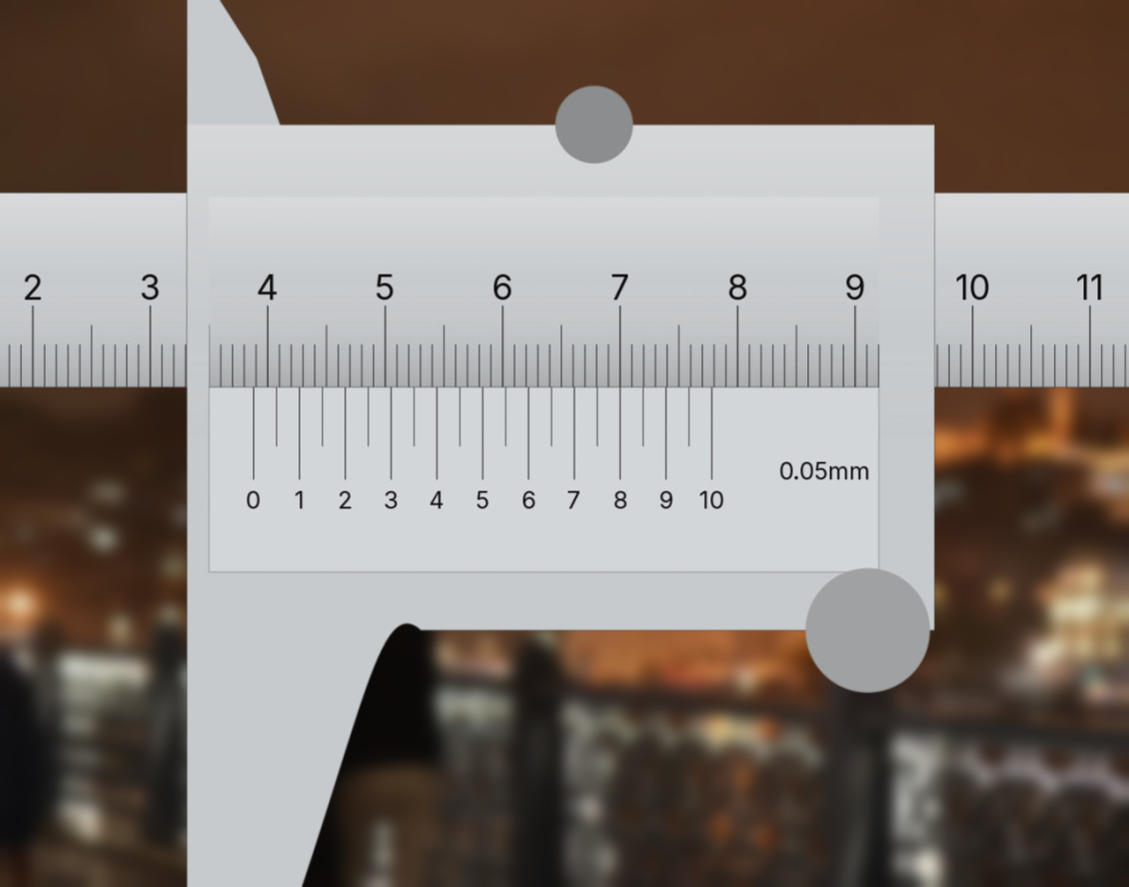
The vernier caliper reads 38.8 mm
